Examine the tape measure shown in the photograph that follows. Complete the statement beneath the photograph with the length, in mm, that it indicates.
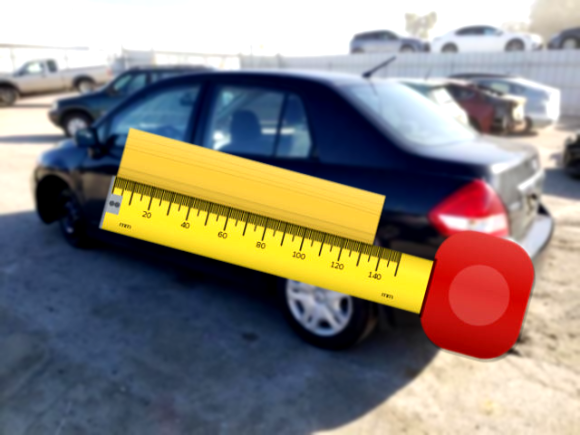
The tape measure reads 135 mm
